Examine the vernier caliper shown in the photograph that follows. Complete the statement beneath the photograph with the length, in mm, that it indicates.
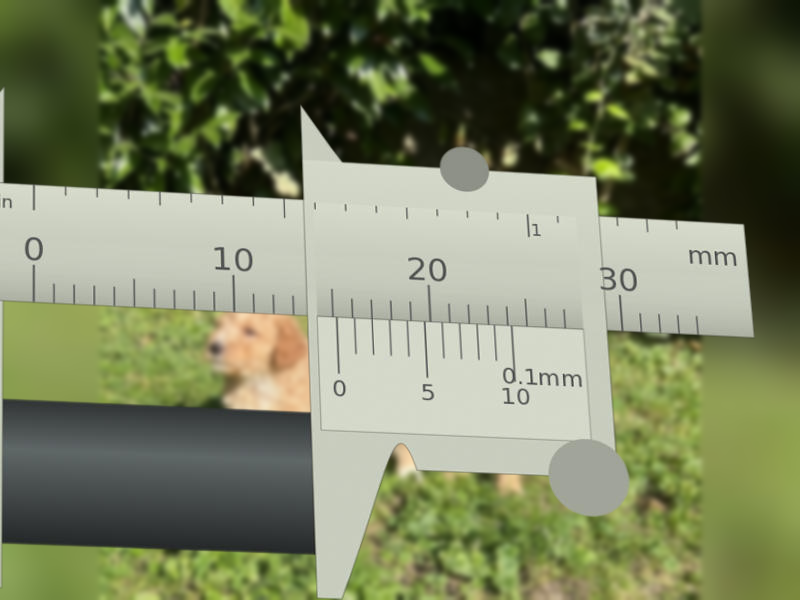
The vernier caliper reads 15.2 mm
